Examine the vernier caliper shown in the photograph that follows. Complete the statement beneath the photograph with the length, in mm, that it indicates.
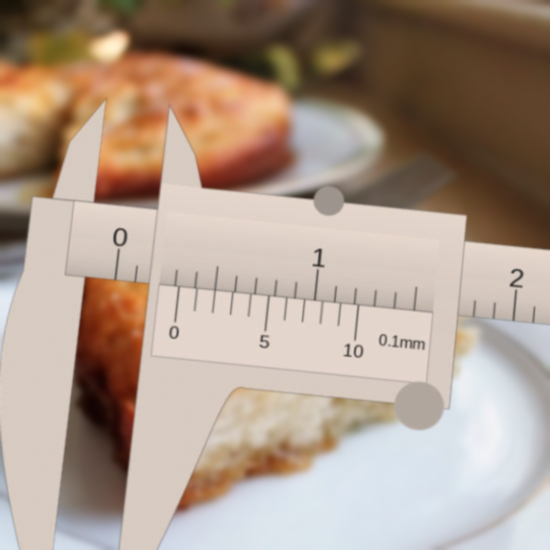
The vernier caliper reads 3.2 mm
